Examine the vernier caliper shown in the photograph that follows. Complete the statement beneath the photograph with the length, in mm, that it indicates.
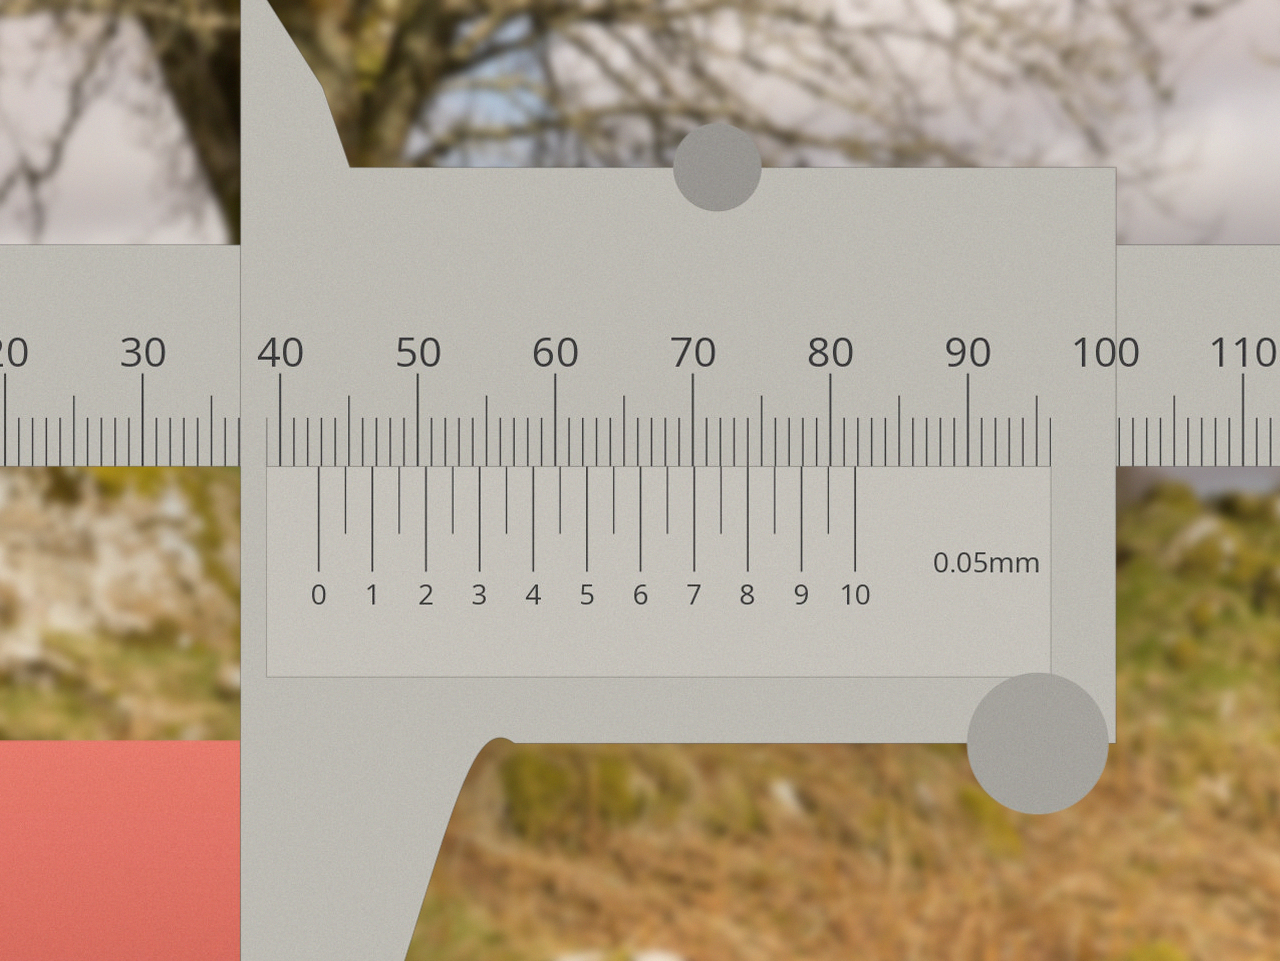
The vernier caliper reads 42.8 mm
